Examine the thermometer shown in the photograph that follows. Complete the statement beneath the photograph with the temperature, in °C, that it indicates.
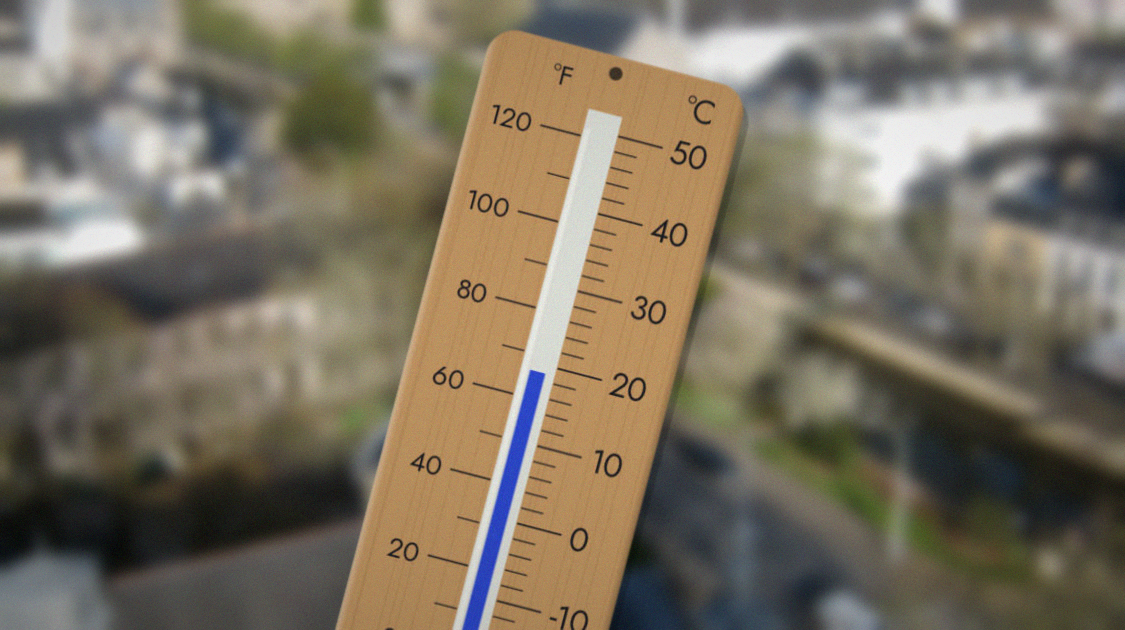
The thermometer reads 19 °C
